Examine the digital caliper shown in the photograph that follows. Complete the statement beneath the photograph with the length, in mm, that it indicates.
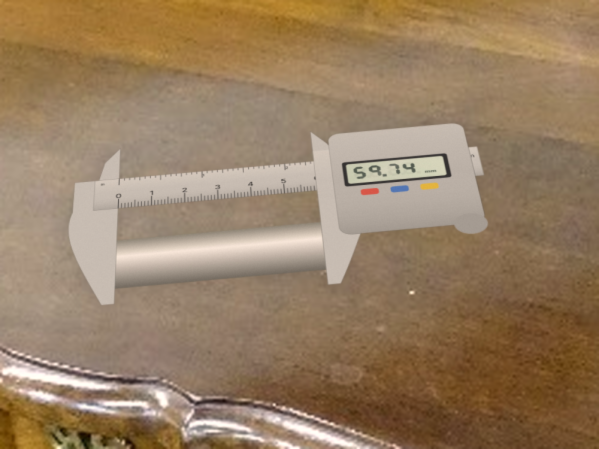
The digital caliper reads 59.74 mm
